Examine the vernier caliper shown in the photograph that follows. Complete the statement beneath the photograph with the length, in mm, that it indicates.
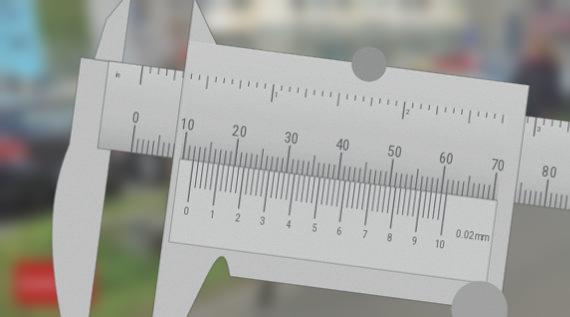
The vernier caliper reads 12.0 mm
